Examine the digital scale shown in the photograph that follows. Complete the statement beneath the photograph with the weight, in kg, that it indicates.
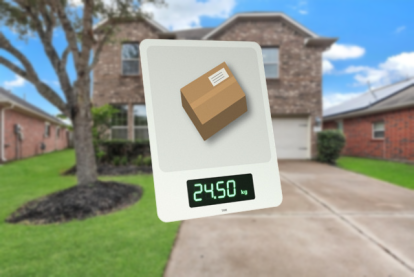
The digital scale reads 24.50 kg
